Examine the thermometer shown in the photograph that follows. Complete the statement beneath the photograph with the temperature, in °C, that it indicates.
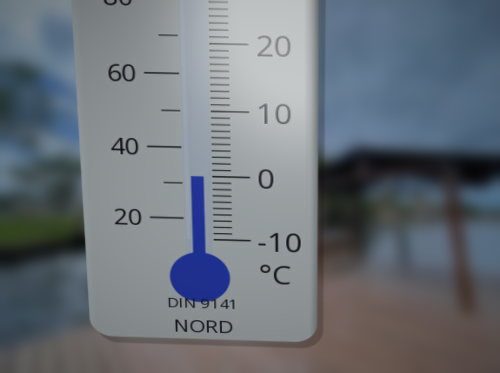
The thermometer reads 0 °C
